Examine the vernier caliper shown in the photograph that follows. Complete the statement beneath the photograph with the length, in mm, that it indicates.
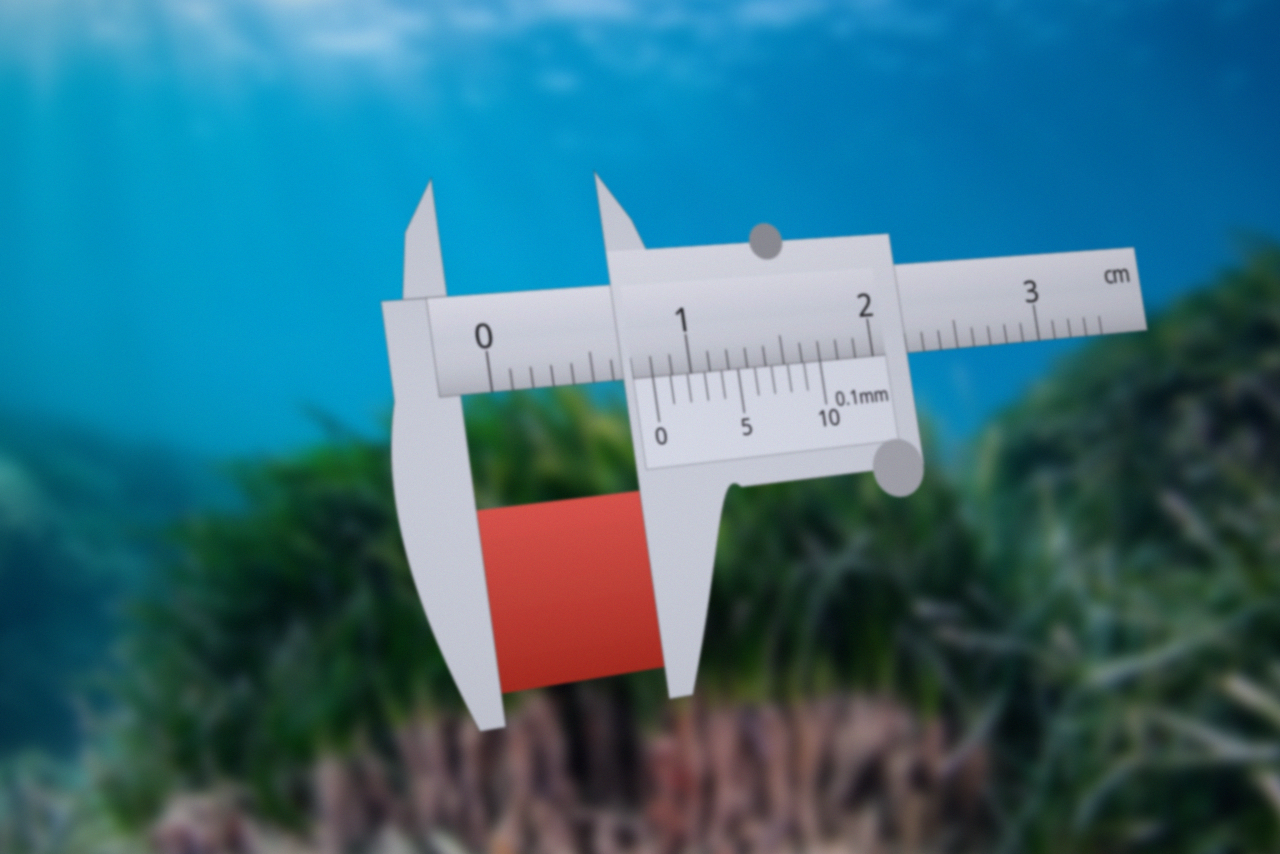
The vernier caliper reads 8.0 mm
